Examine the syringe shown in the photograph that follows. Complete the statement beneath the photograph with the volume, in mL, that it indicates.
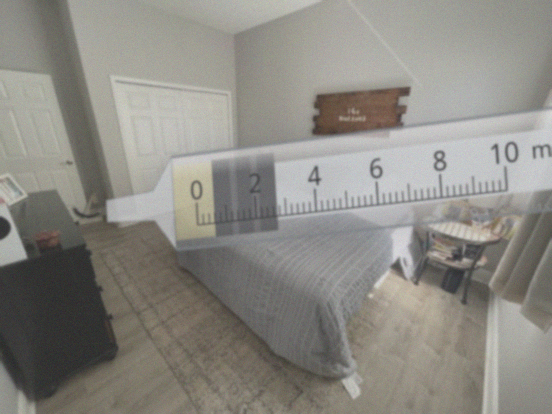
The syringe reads 0.6 mL
